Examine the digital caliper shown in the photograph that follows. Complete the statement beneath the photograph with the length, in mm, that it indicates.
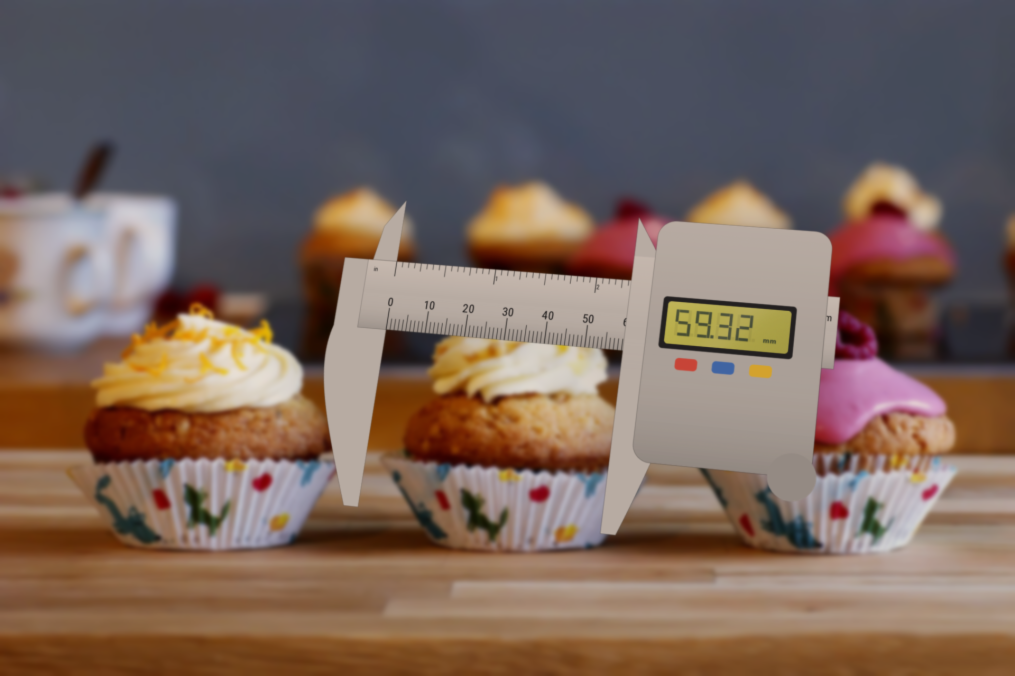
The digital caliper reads 59.32 mm
